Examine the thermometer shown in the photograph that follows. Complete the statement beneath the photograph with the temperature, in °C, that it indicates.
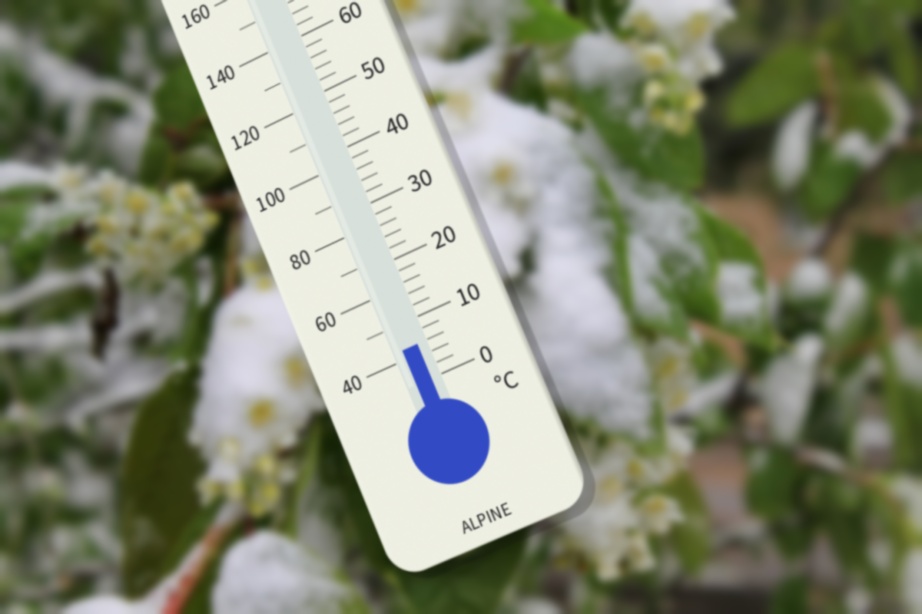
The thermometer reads 6 °C
